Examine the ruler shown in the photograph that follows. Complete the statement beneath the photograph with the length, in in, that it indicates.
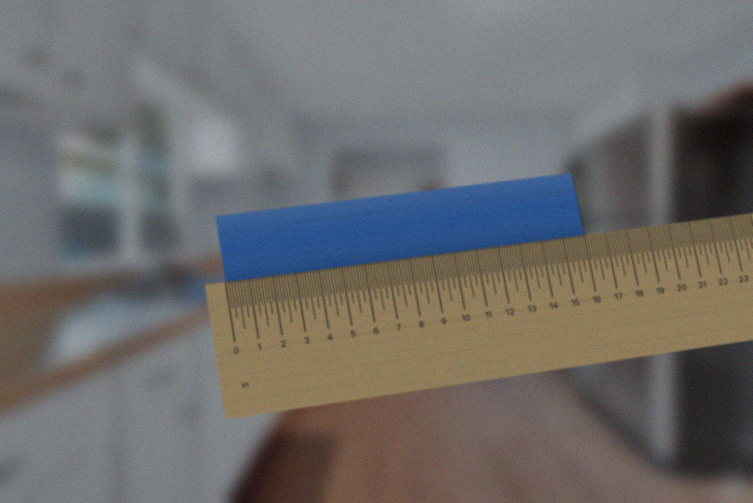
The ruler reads 16 in
